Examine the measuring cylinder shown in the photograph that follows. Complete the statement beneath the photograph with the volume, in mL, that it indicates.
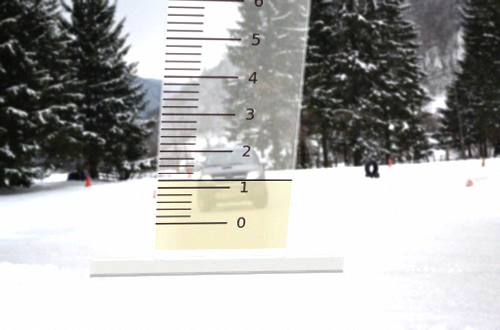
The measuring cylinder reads 1.2 mL
